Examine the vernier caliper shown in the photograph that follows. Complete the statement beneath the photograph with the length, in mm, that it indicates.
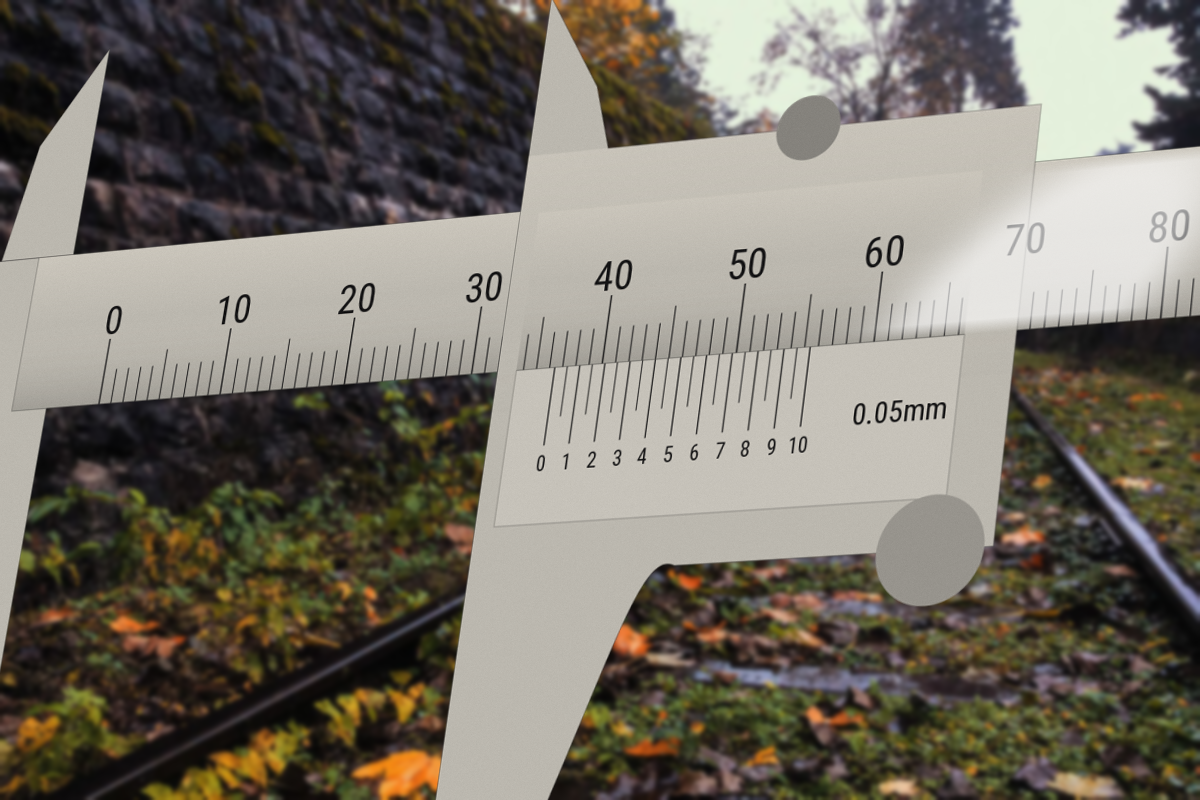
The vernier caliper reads 36.4 mm
